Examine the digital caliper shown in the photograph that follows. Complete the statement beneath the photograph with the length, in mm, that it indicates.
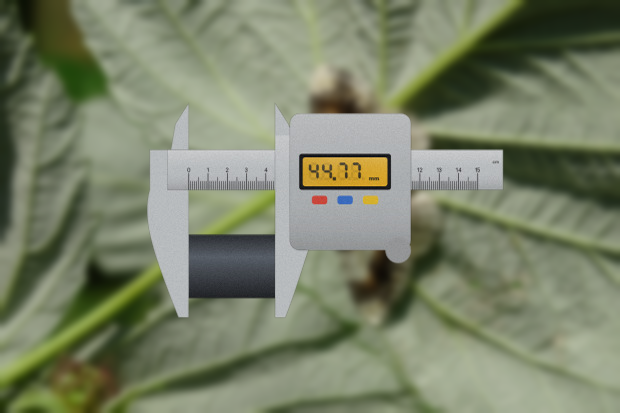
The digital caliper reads 44.77 mm
